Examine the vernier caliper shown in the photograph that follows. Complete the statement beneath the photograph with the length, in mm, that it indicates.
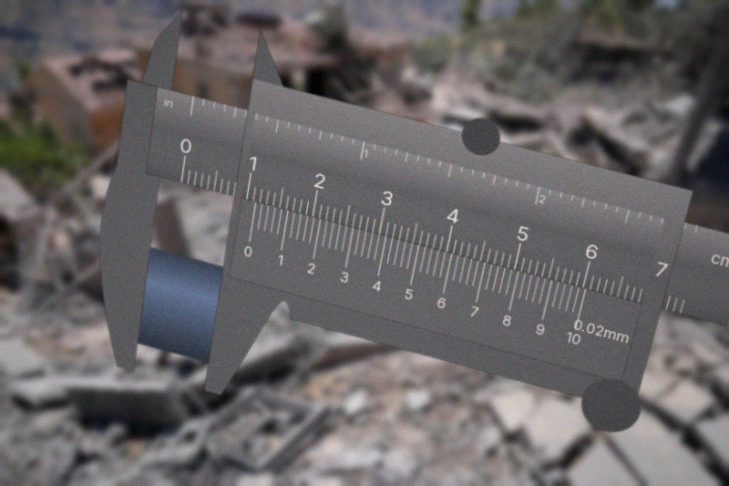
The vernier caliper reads 11.4 mm
